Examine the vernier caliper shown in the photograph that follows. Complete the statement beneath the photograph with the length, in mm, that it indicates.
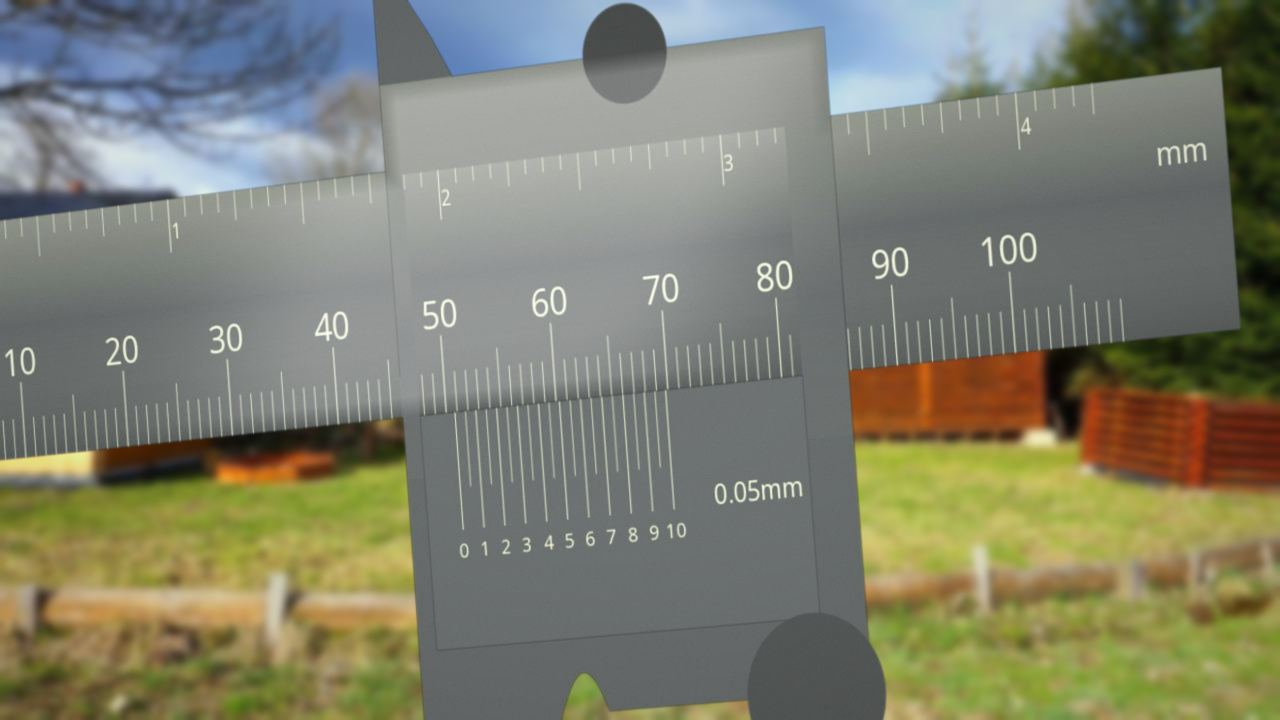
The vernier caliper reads 50.8 mm
